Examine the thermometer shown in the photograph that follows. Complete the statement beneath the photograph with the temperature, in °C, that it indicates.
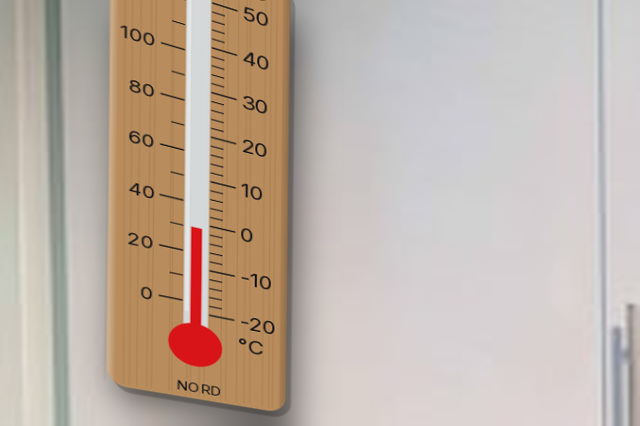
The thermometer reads -1 °C
